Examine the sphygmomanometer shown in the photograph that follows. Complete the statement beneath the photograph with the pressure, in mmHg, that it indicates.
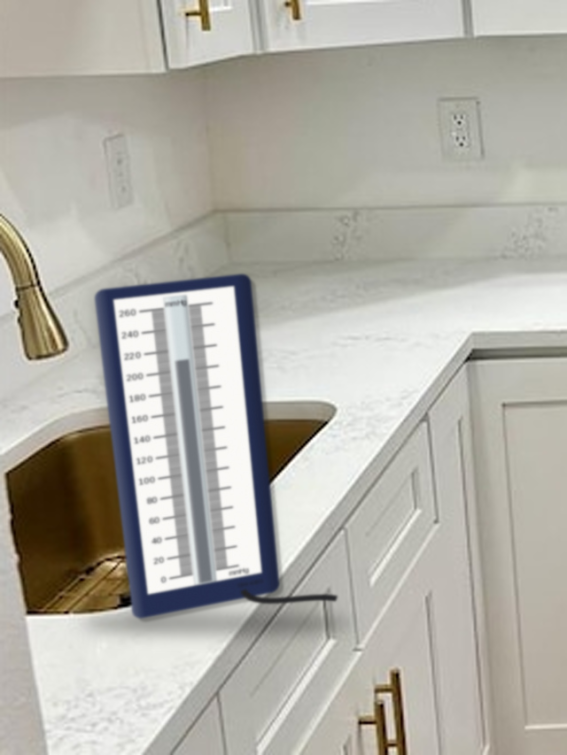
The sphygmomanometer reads 210 mmHg
